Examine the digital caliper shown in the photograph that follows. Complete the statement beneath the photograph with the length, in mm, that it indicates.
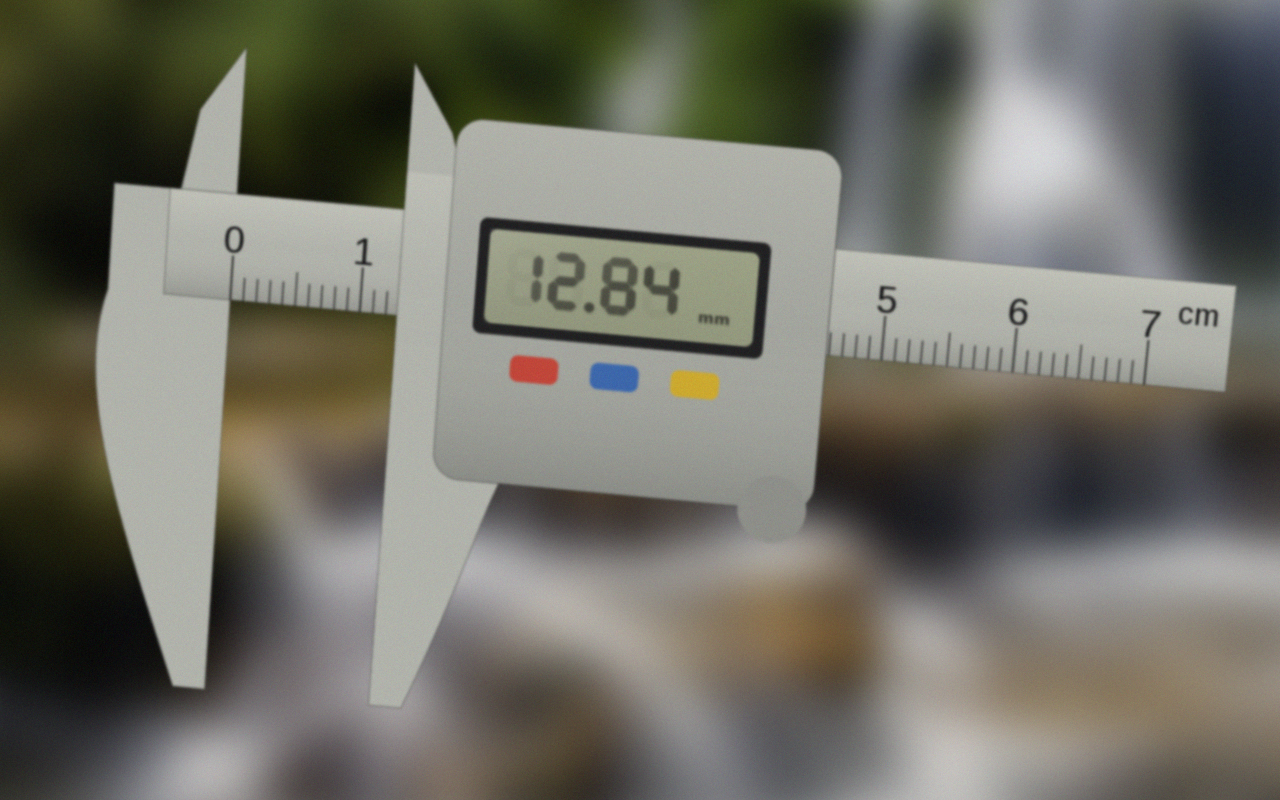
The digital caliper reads 12.84 mm
